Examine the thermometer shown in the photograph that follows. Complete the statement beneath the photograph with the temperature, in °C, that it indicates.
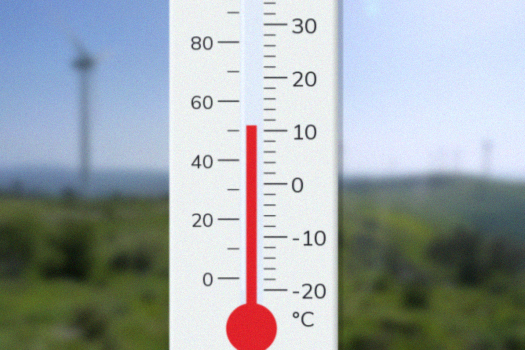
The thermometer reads 11 °C
